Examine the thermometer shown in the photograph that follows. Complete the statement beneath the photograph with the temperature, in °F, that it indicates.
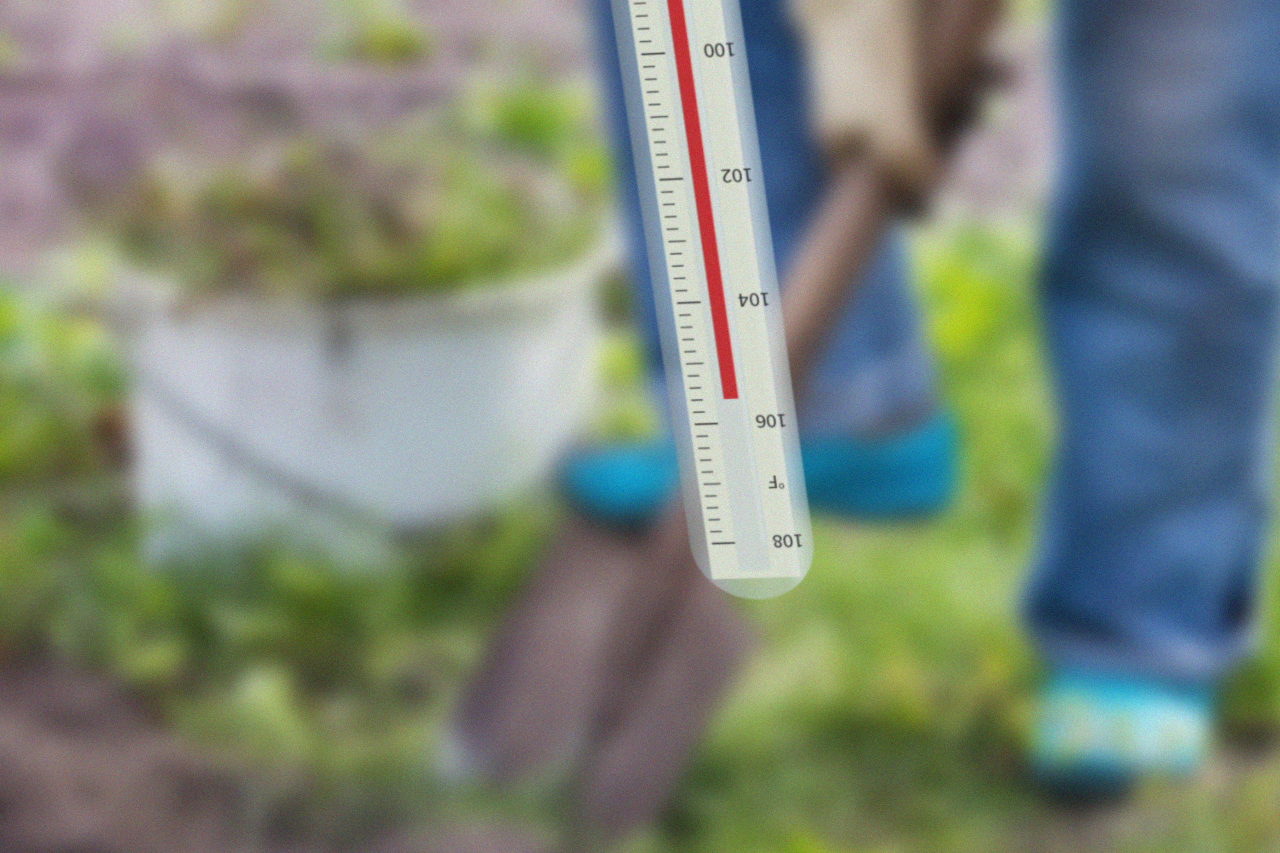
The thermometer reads 105.6 °F
